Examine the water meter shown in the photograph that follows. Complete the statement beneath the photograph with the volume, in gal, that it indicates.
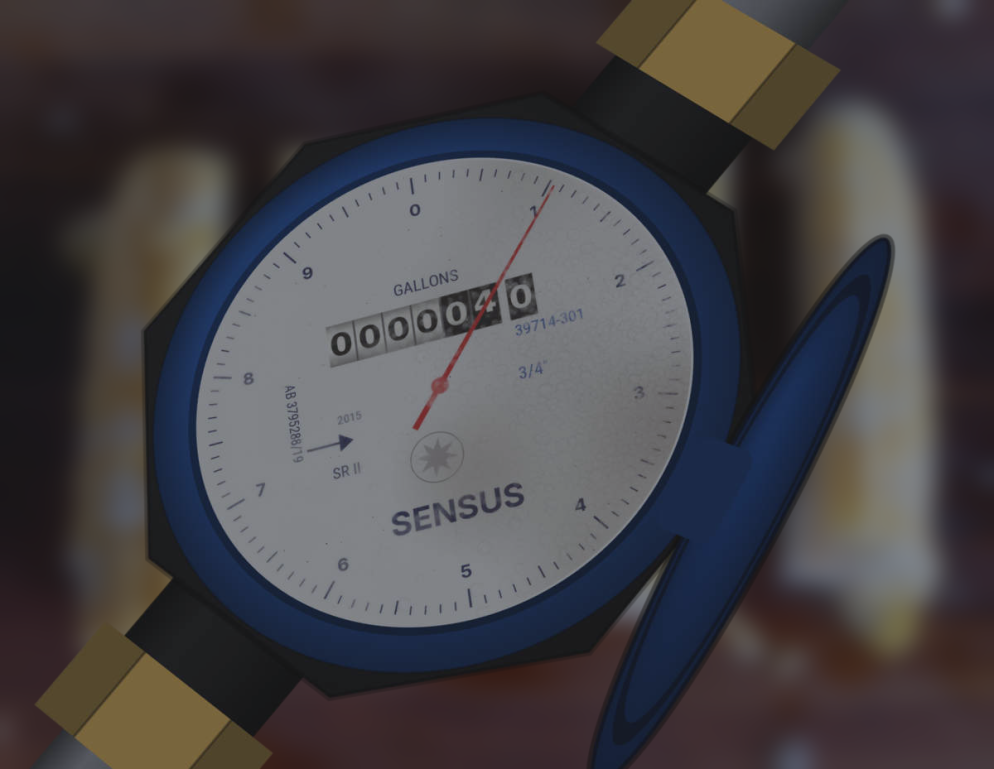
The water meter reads 41.0 gal
